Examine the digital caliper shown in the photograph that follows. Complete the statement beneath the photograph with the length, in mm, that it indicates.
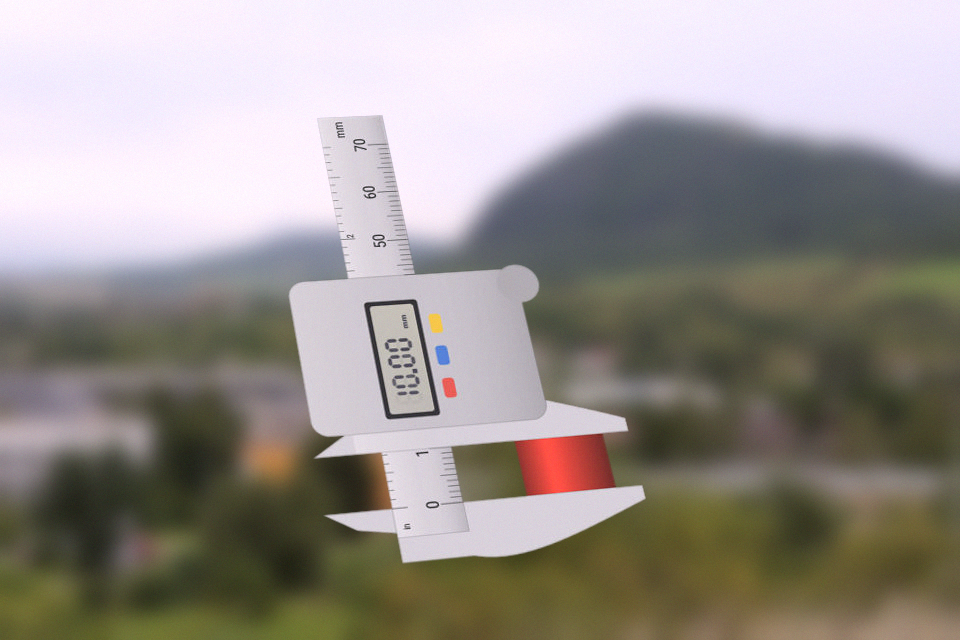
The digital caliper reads 10.00 mm
